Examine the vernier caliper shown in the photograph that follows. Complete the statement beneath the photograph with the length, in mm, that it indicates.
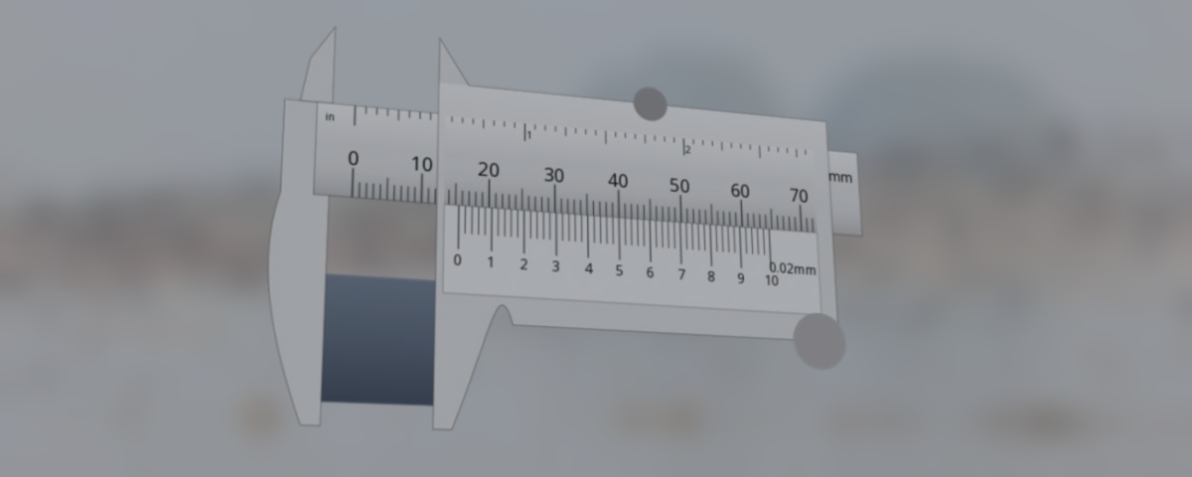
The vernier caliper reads 15.5 mm
